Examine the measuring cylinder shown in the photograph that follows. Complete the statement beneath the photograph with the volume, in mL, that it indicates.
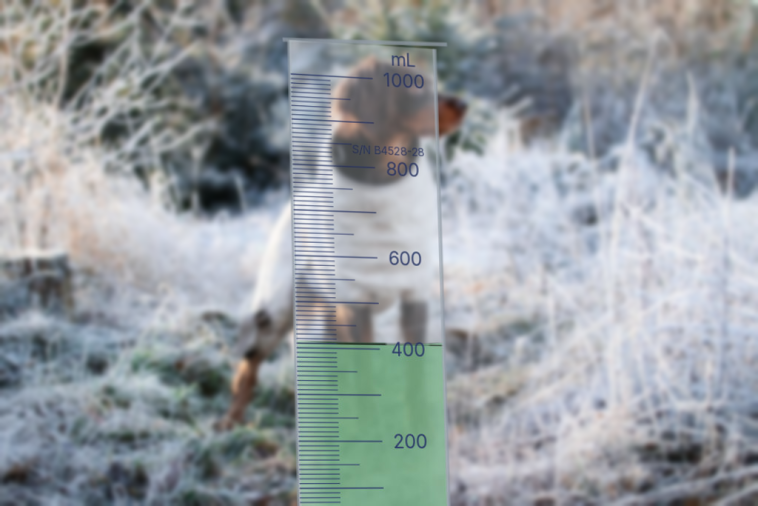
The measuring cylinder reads 410 mL
